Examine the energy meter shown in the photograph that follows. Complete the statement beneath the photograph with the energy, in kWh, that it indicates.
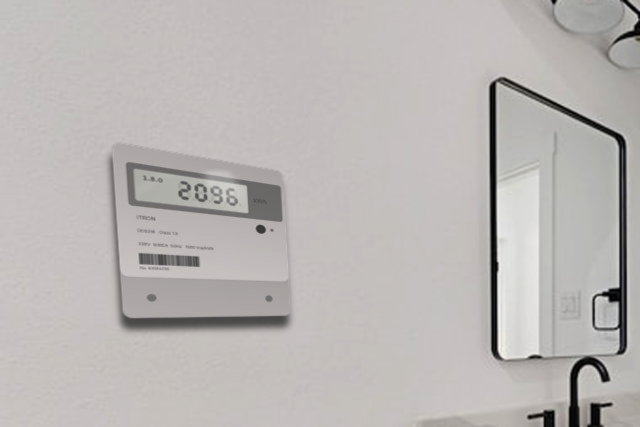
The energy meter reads 2096 kWh
